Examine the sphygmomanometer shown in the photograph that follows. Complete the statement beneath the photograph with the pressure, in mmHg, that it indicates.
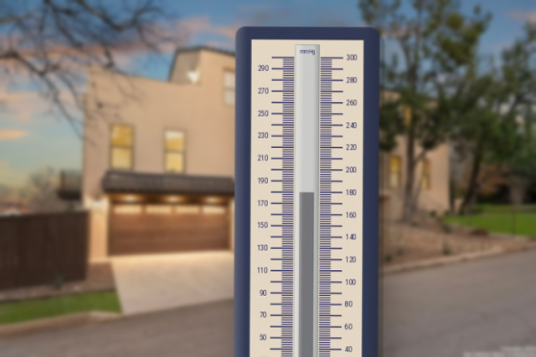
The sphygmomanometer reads 180 mmHg
